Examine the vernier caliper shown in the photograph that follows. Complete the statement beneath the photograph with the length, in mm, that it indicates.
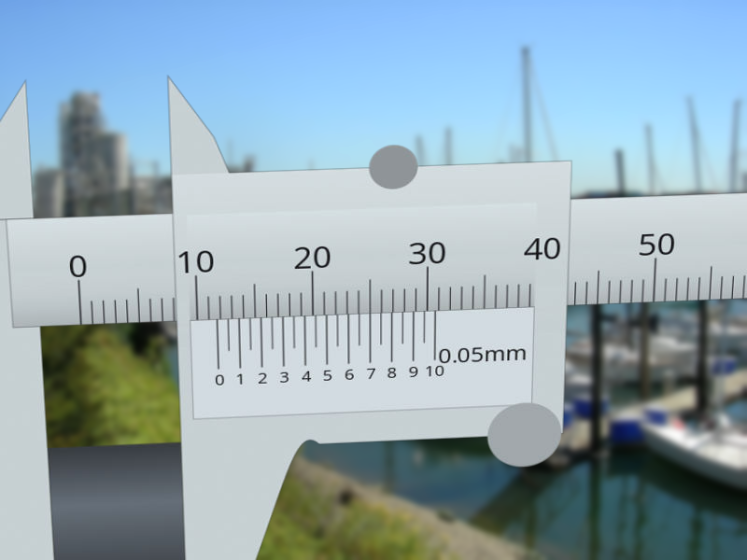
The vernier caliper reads 11.7 mm
